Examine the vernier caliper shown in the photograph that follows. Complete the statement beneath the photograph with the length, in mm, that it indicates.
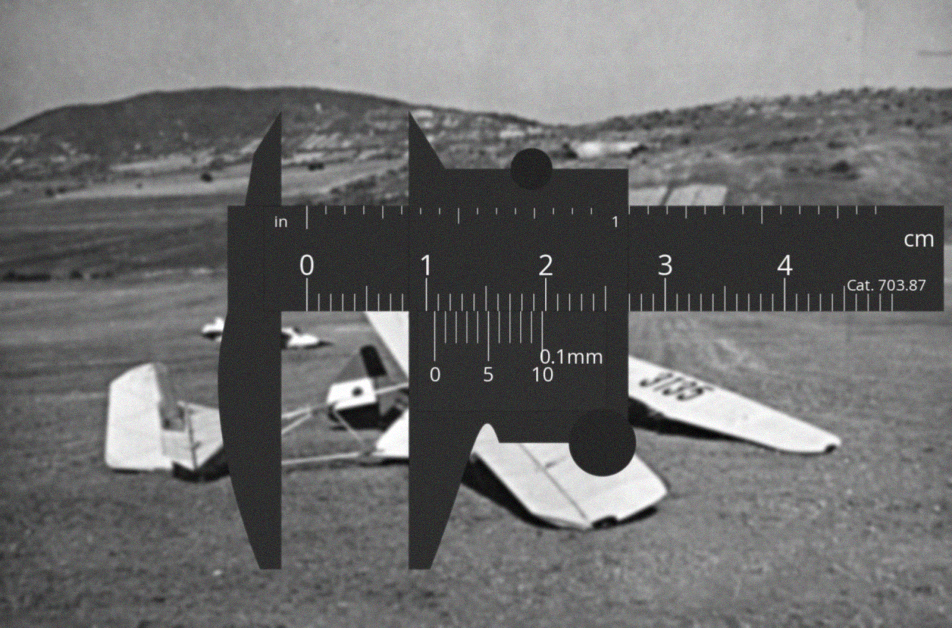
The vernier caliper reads 10.7 mm
